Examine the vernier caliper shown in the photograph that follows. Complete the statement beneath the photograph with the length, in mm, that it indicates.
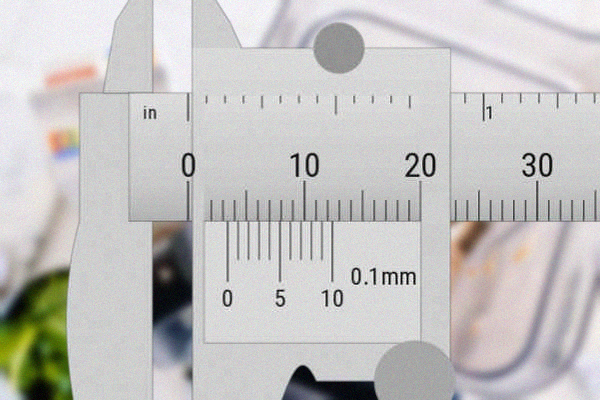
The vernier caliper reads 3.4 mm
